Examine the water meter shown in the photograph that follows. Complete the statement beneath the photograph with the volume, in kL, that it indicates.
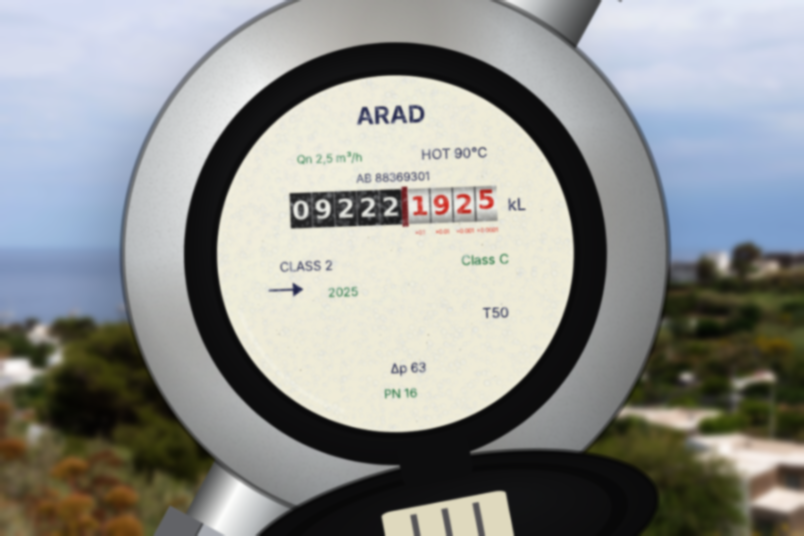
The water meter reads 9222.1925 kL
